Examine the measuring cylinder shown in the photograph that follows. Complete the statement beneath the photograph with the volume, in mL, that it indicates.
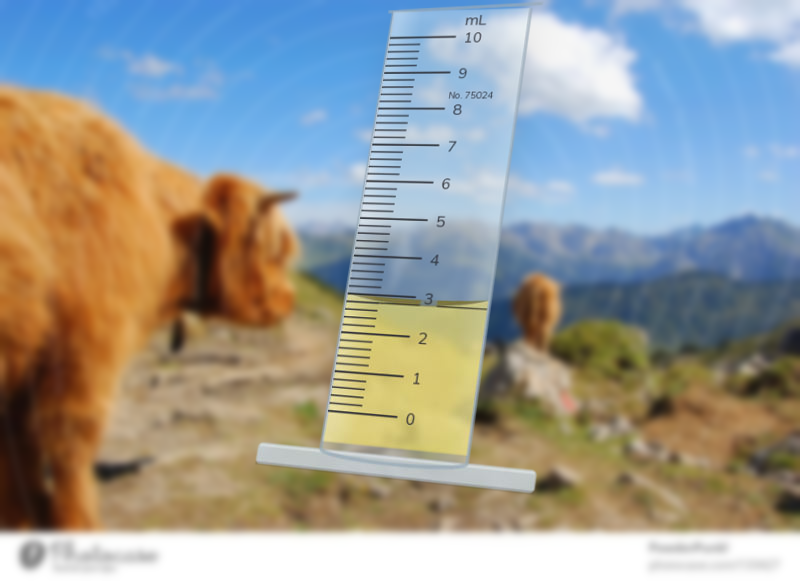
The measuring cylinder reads 2.8 mL
